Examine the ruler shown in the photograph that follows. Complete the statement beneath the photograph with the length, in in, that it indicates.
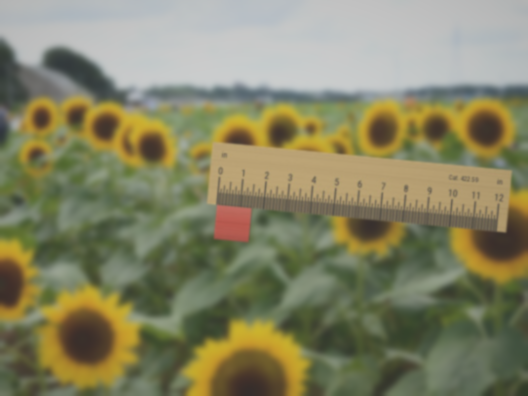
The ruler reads 1.5 in
